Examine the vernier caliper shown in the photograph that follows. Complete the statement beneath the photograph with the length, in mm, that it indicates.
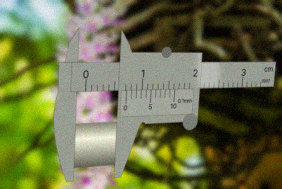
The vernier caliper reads 7.2 mm
